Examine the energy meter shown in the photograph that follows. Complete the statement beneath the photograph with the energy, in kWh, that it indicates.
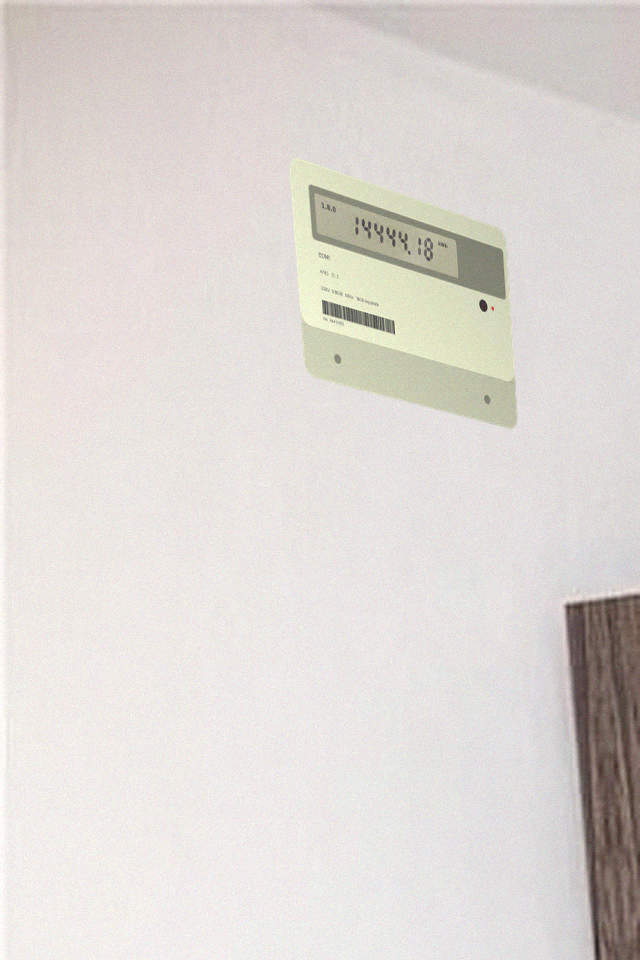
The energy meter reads 14444.18 kWh
